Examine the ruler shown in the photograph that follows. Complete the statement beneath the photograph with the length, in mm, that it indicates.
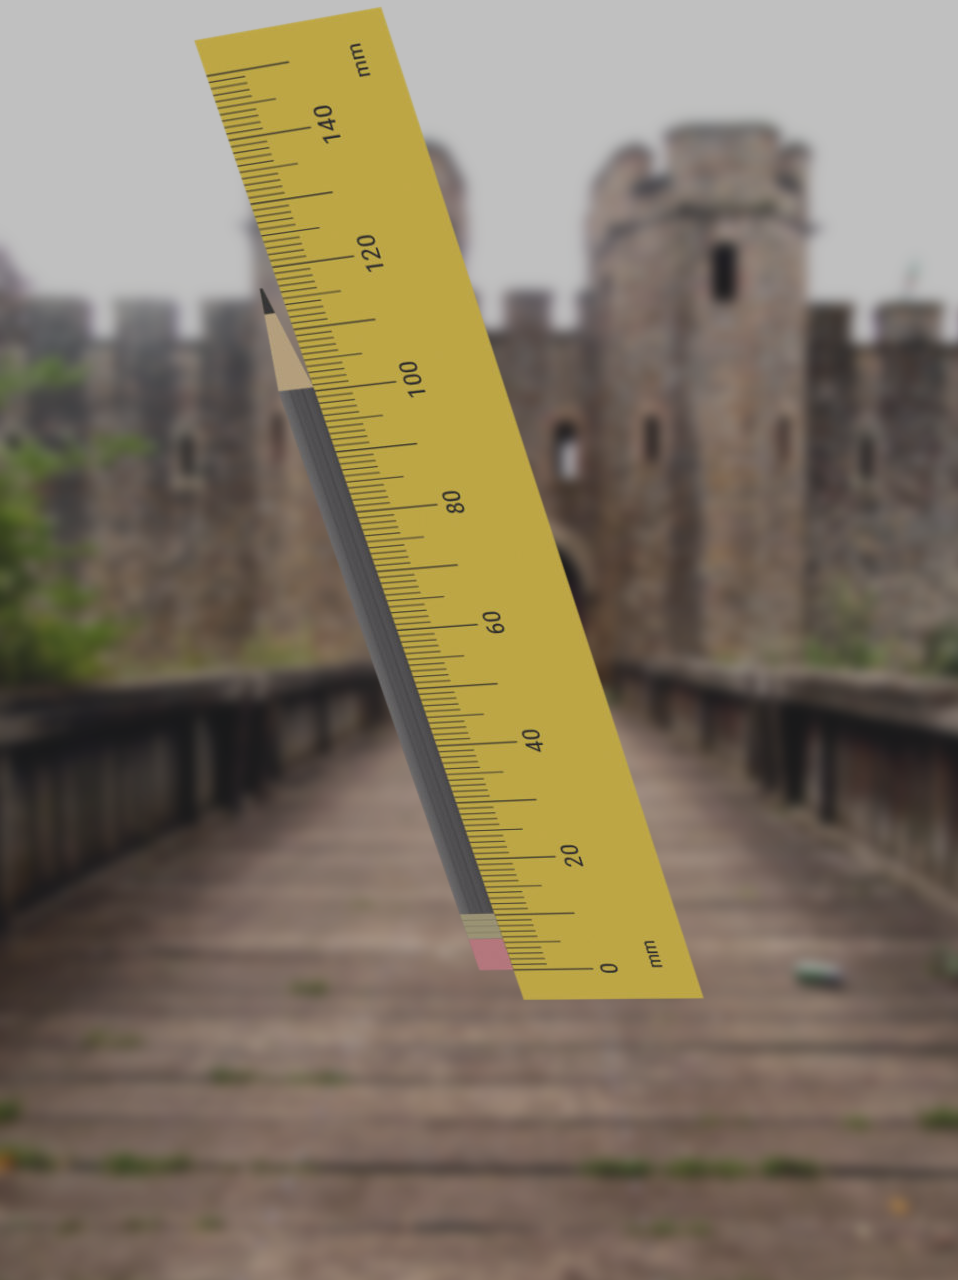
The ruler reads 117 mm
